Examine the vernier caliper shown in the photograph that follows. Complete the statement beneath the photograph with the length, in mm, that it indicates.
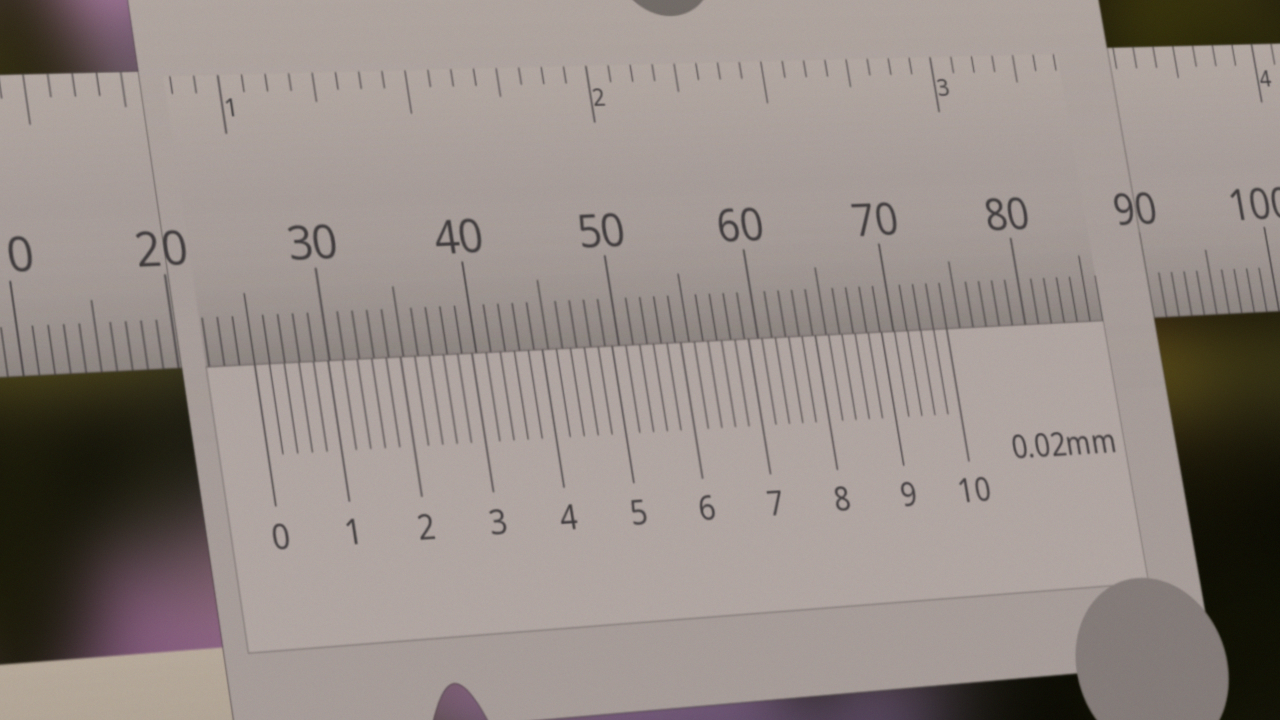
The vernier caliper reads 25.0 mm
